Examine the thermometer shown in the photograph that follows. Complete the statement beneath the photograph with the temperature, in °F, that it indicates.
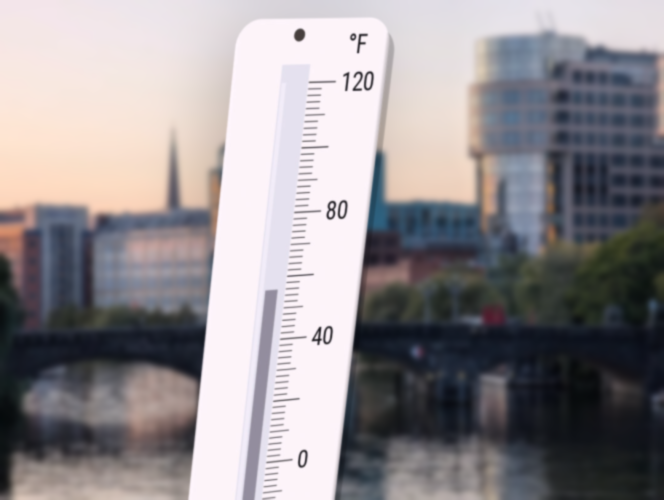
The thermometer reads 56 °F
